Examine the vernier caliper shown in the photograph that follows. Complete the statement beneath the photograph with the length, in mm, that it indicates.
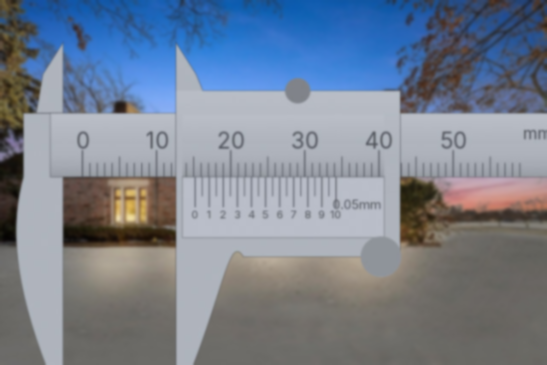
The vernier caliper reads 15.2 mm
